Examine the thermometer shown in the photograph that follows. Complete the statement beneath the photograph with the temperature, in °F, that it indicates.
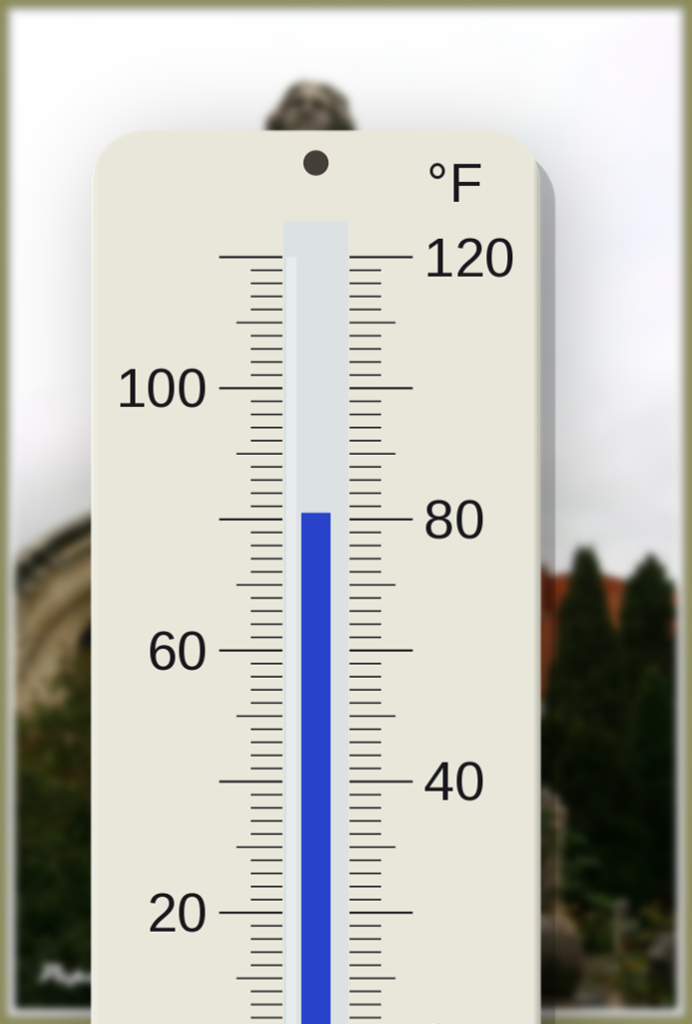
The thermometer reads 81 °F
